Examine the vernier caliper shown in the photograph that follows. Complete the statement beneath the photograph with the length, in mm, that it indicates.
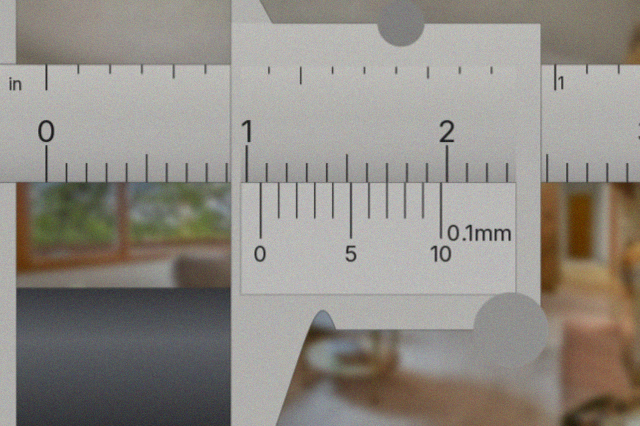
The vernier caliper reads 10.7 mm
